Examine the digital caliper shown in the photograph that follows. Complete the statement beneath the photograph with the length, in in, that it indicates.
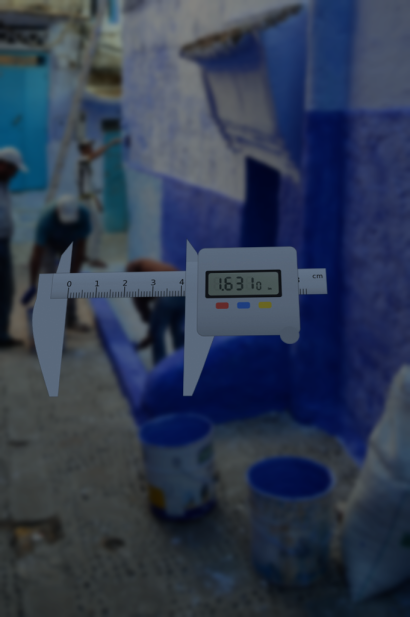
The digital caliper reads 1.6310 in
